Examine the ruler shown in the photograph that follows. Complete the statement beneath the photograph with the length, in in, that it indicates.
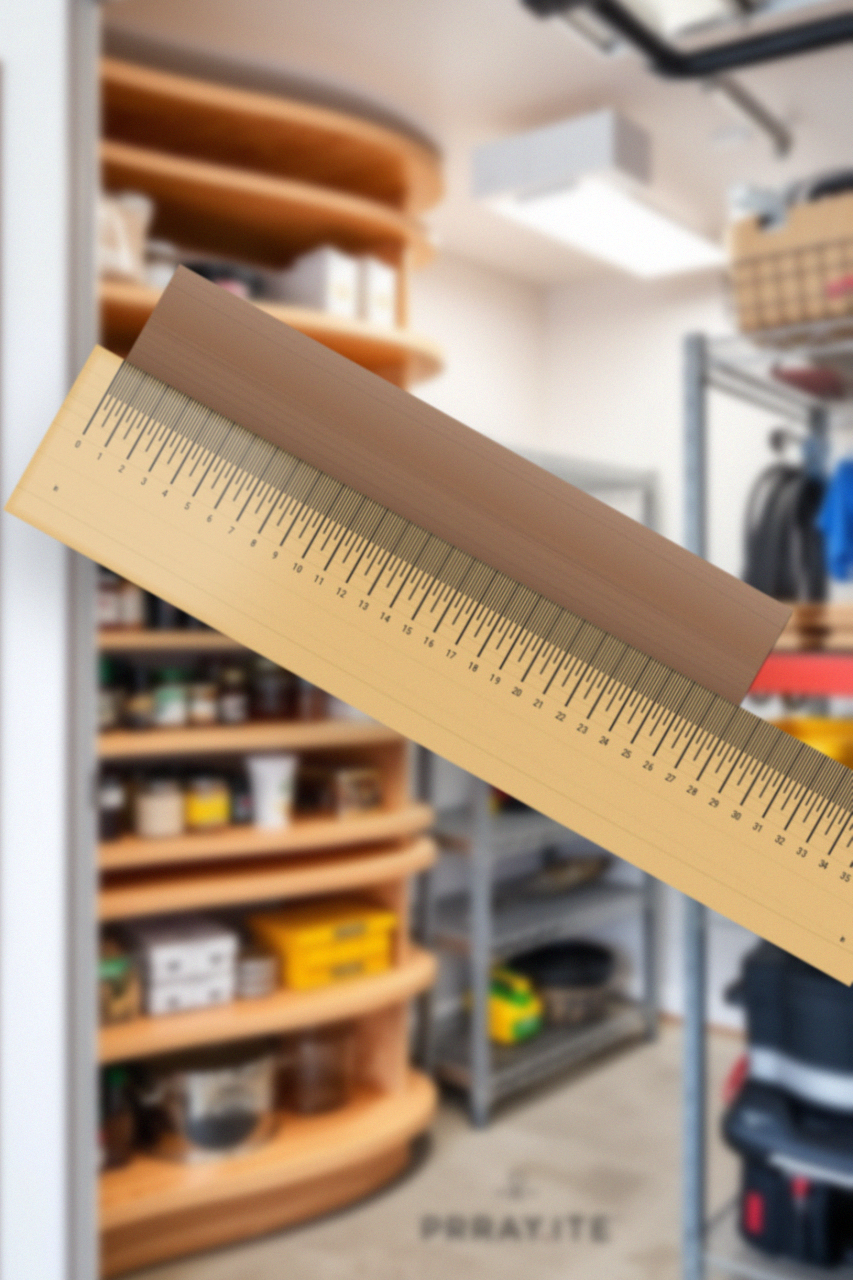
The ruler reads 28 in
